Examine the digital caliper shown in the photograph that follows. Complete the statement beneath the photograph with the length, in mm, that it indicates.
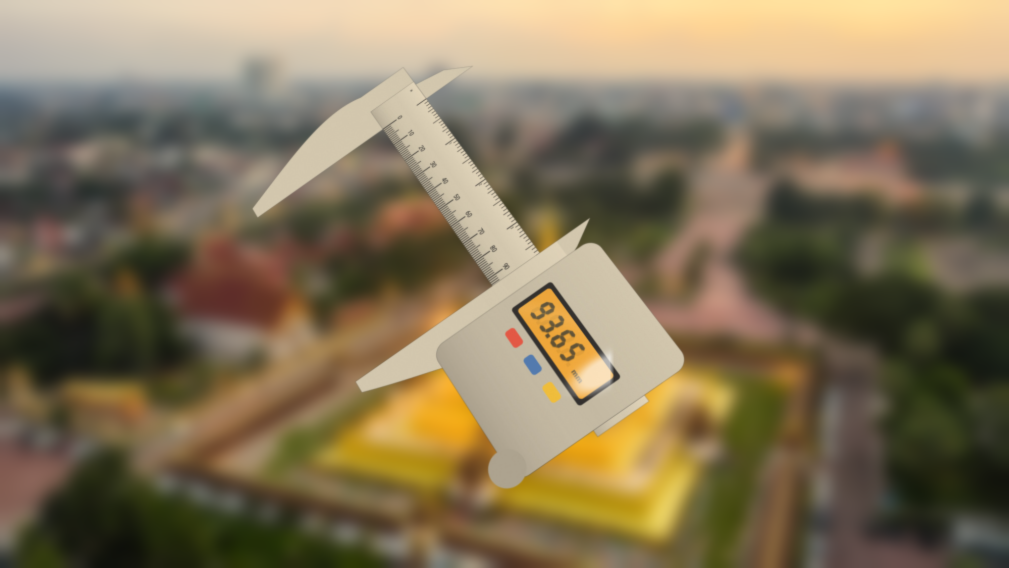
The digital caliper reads 93.65 mm
